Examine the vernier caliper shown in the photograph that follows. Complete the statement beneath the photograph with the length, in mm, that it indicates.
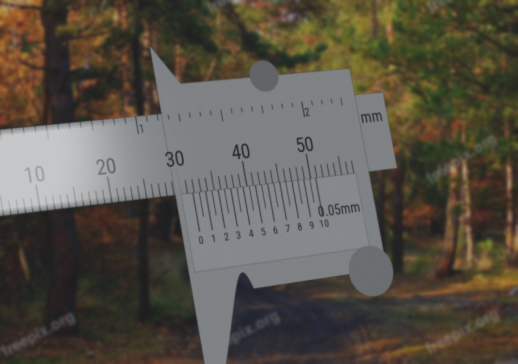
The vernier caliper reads 31.8 mm
